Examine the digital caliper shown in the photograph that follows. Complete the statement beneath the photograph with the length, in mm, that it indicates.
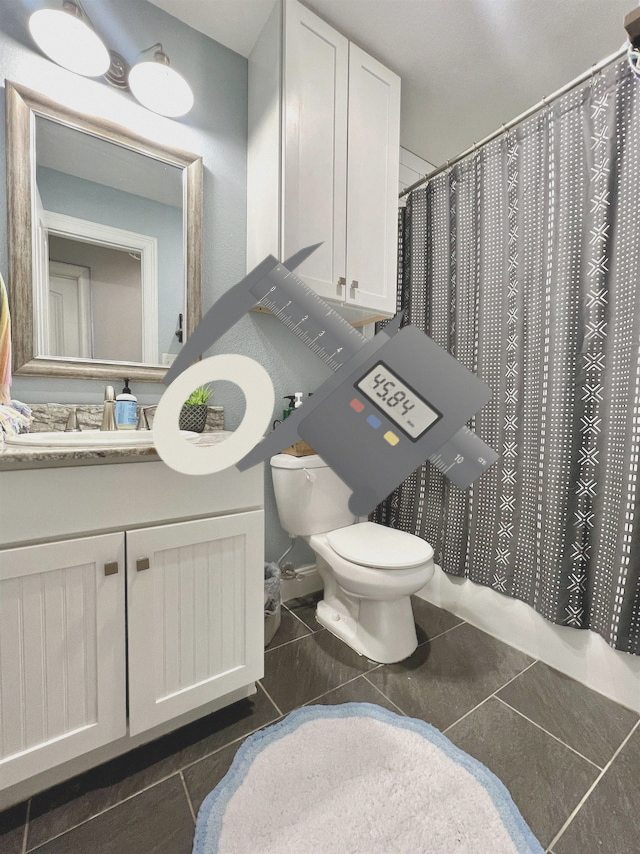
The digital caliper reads 45.84 mm
